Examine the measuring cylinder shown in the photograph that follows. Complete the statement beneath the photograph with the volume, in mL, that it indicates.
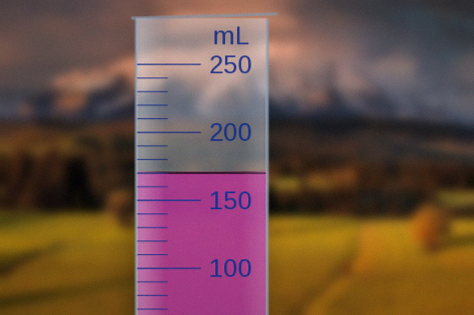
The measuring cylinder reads 170 mL
